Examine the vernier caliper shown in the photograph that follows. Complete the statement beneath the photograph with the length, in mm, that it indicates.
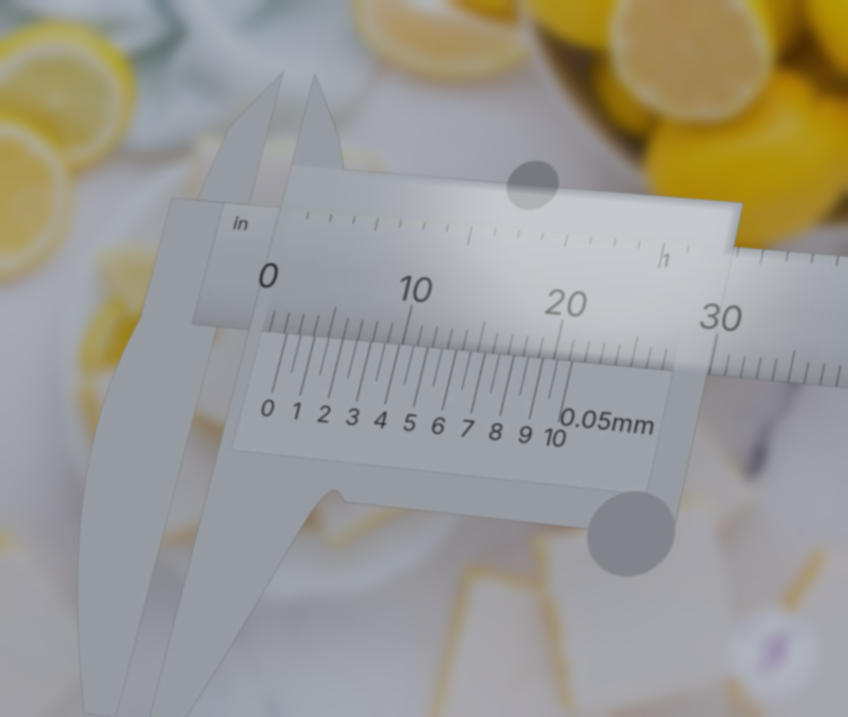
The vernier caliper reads 2.2 mm
